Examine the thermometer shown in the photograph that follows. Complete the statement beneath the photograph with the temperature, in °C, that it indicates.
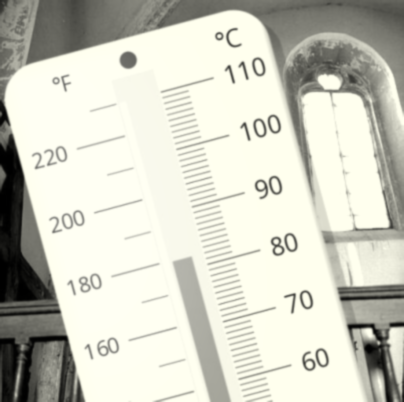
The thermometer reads 82 °C
